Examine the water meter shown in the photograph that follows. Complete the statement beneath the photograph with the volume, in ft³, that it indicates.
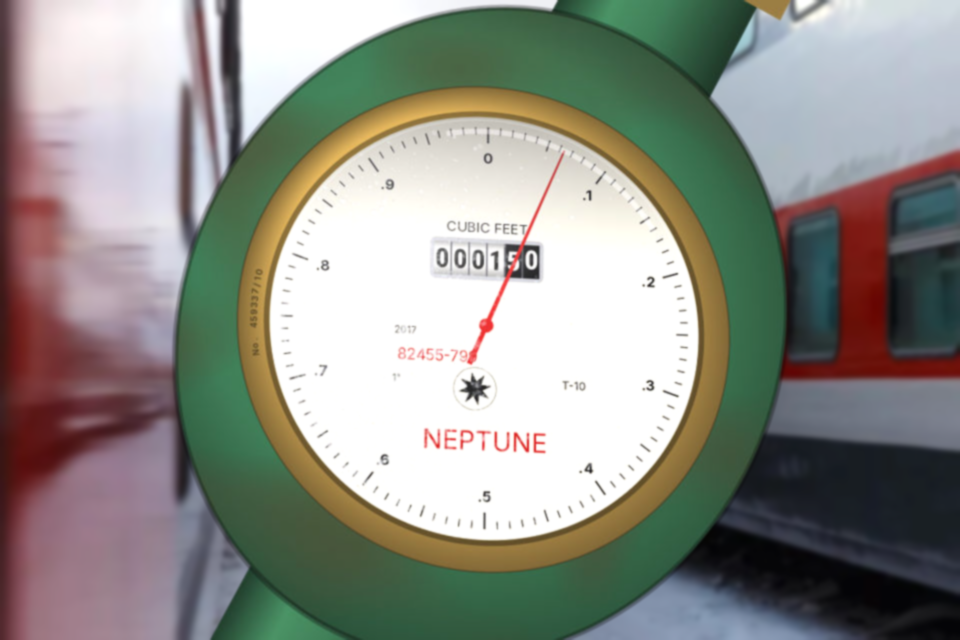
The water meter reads 150.06 ft³
